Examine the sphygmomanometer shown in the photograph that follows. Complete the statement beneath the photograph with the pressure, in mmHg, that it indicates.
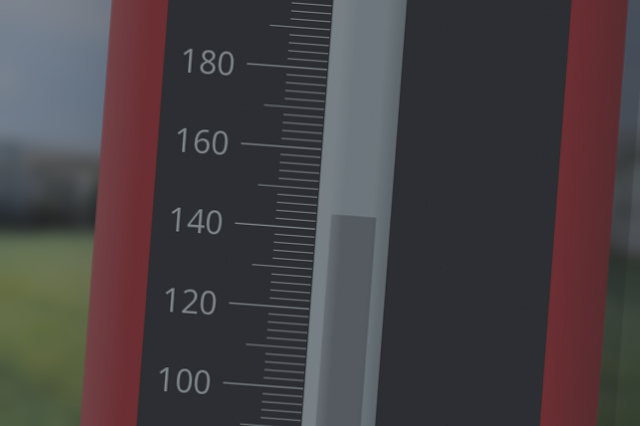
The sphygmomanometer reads 144 mmHg
